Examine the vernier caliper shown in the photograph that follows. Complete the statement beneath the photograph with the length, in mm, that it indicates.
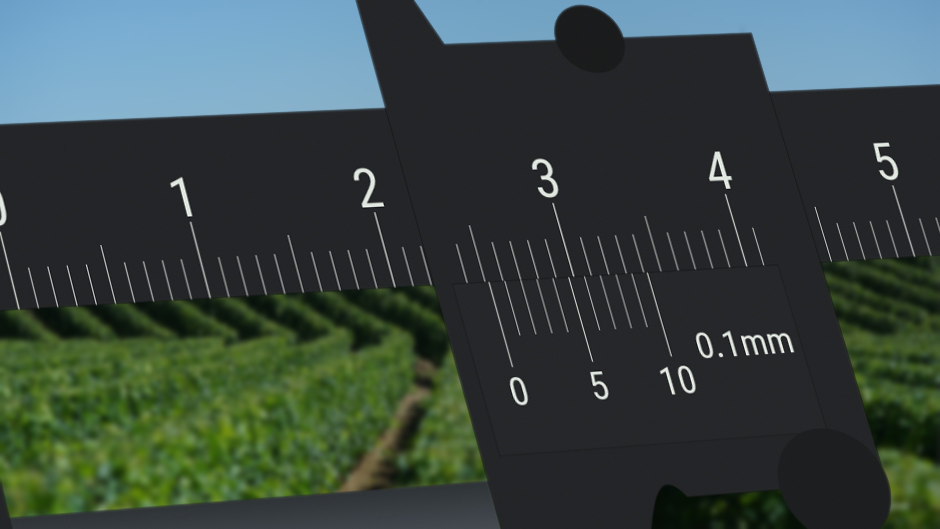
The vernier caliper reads 25.2 mm
